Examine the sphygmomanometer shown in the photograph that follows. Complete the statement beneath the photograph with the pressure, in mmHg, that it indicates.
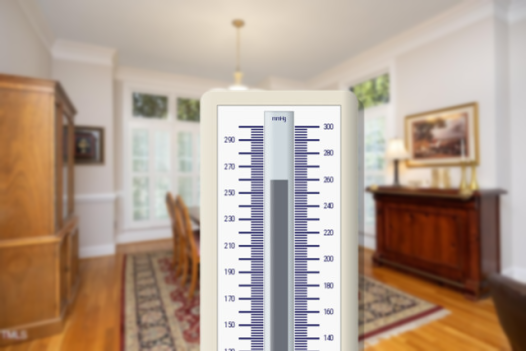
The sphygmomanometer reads 260 mmHg
